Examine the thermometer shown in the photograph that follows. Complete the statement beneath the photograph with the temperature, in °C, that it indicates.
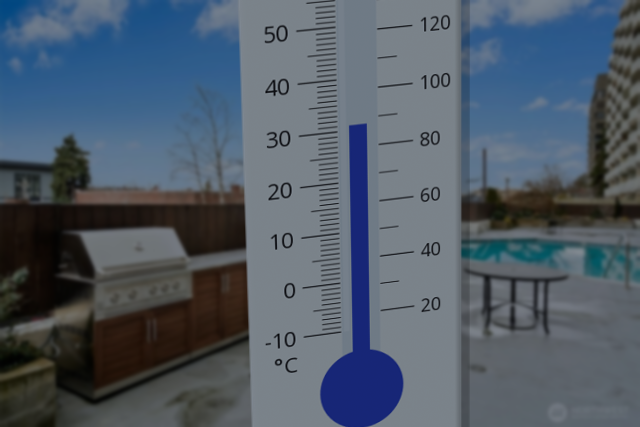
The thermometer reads 31 °C
